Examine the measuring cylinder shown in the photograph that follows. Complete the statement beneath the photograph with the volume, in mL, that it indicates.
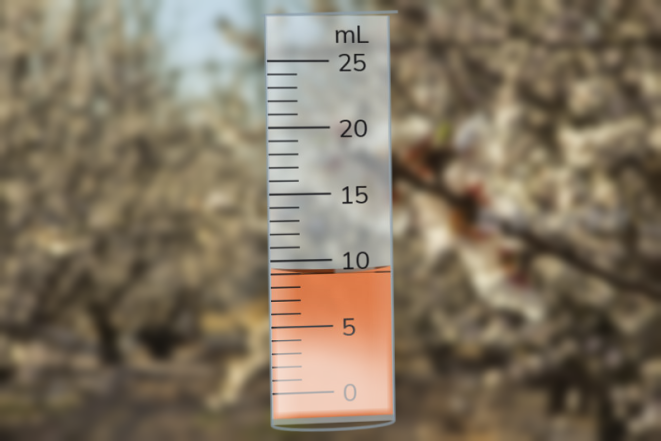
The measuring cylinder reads 9 mL
